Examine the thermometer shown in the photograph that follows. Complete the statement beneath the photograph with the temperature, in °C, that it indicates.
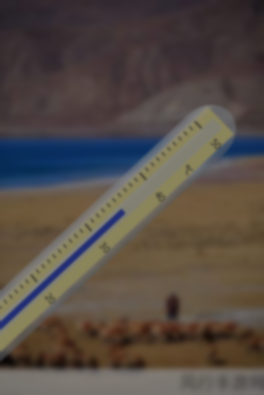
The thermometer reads 35 °C
